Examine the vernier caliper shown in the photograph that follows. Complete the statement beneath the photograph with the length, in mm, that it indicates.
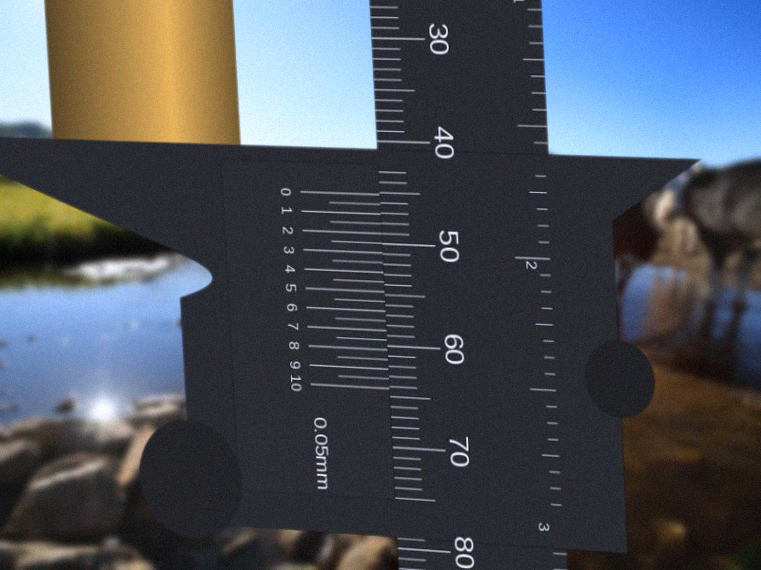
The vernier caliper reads 45.2 mm
